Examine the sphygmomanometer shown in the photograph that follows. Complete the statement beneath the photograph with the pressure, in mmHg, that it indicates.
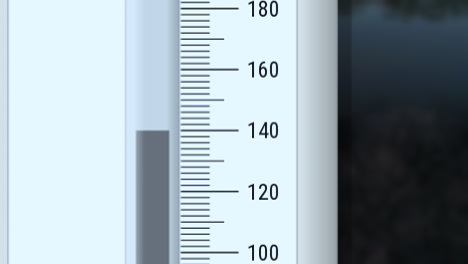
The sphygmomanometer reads 140 mmHg
